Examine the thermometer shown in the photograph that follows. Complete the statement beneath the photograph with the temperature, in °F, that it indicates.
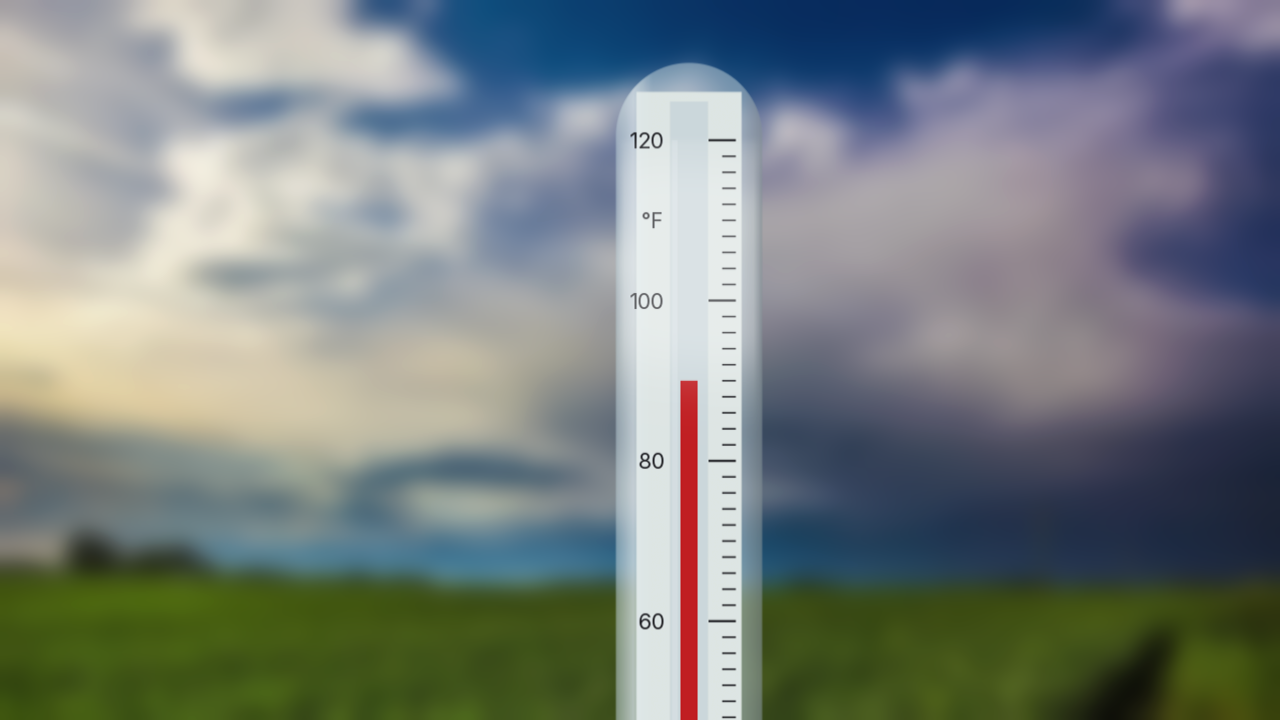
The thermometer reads 90 °F
